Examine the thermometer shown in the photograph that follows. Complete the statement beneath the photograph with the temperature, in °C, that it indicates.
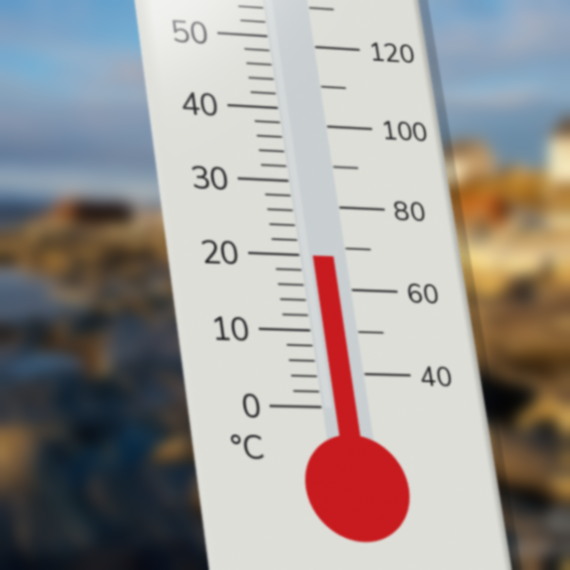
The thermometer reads 20 °C
